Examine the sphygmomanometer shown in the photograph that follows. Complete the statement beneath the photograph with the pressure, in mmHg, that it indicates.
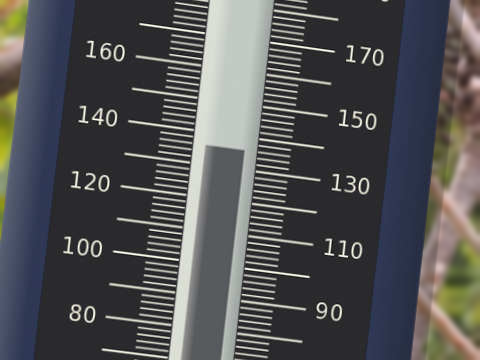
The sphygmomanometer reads 136 mmHg
